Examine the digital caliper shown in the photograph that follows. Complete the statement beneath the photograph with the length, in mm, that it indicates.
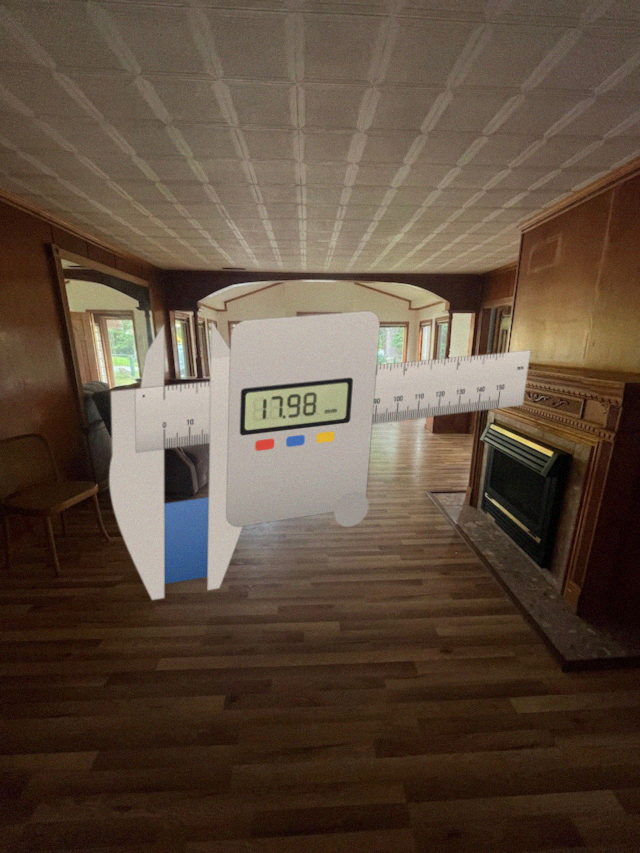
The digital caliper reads 17.98 mm
